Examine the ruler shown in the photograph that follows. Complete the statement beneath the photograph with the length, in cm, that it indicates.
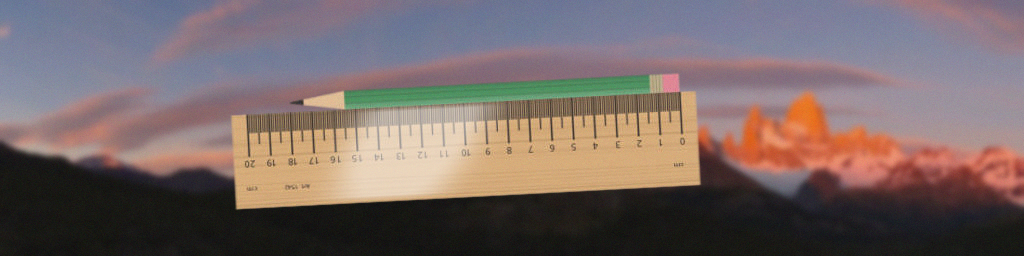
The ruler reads 18 cm
